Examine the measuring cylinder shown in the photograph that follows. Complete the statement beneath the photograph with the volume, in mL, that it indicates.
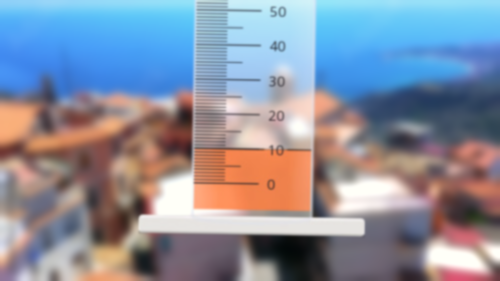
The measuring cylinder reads 10 mL
